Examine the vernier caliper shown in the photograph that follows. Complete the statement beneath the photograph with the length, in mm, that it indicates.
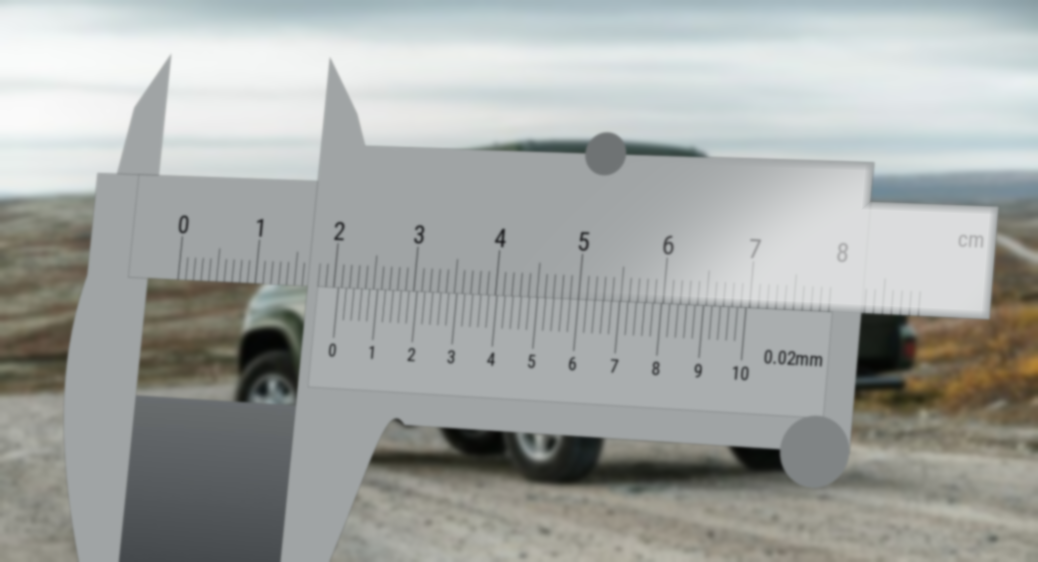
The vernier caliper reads 20.6 mm
